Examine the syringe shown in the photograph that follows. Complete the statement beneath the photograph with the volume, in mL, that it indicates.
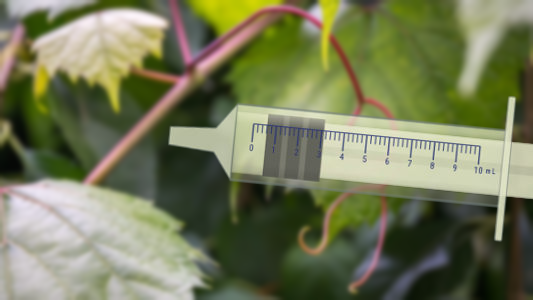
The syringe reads 0.6 mL
